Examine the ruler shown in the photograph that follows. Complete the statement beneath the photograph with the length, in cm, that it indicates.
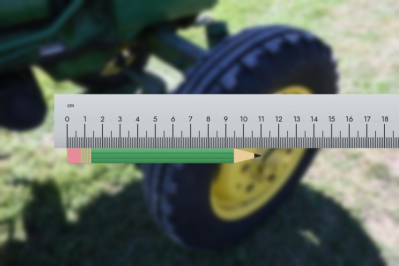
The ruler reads 11 cm
